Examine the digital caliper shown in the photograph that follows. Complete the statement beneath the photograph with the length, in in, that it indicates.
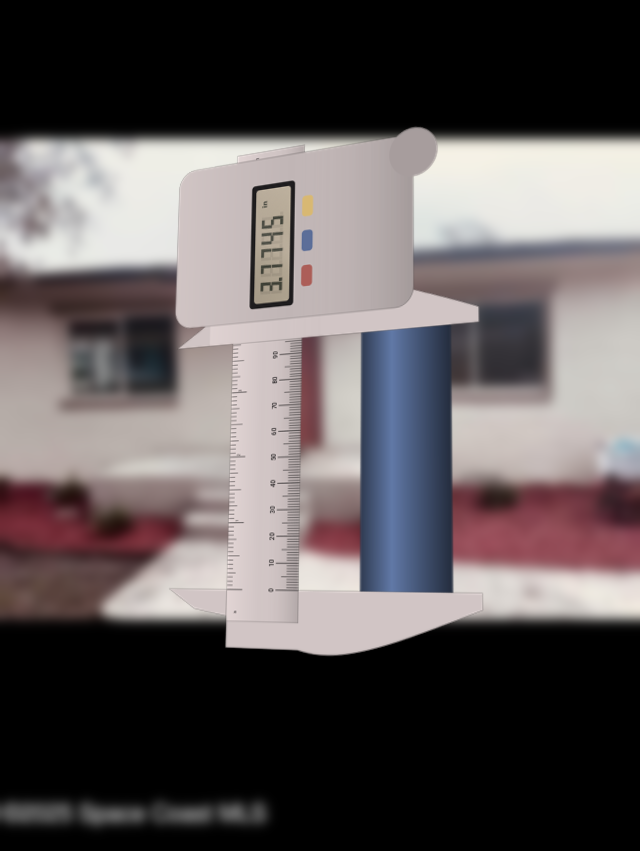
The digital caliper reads 3.7745 in
